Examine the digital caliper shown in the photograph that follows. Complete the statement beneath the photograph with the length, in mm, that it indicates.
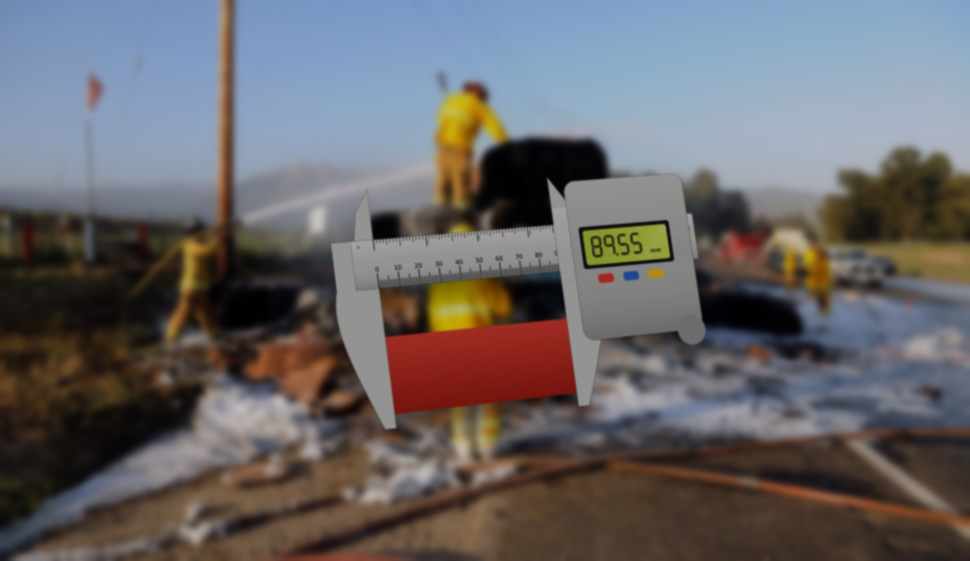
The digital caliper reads 89.55 mm
